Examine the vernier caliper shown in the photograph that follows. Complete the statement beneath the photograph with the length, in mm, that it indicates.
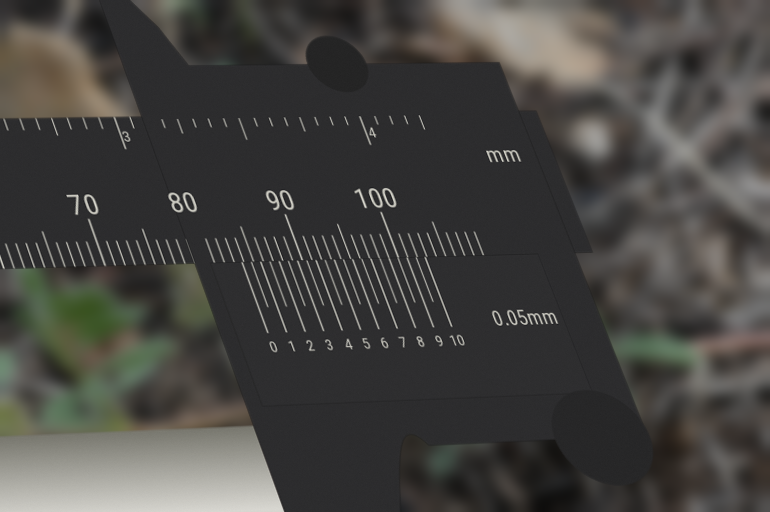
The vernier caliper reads 83.8 mm
